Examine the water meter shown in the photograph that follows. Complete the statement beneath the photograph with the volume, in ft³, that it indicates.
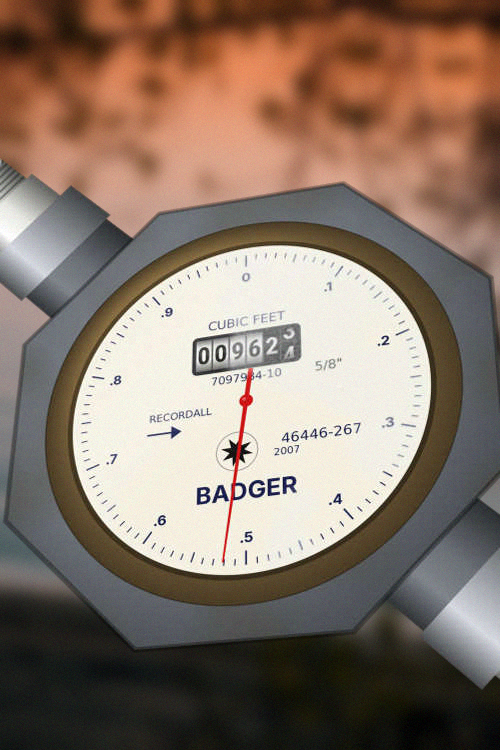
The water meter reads 9623.52 ft³
